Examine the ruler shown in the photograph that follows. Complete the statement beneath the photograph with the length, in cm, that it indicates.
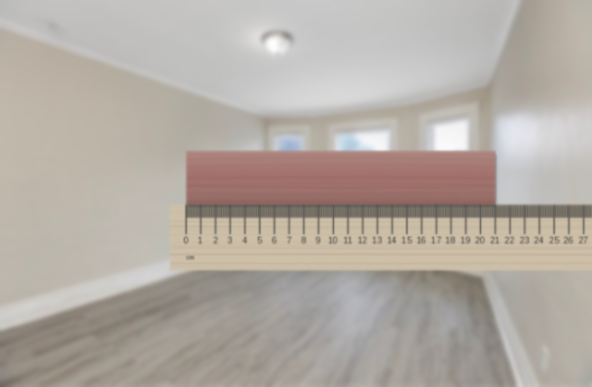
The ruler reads 21 cm
